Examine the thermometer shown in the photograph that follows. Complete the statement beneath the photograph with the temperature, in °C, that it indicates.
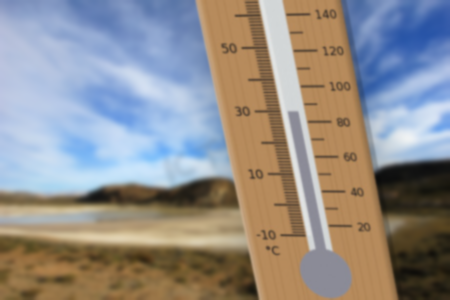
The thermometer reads 30 °C
